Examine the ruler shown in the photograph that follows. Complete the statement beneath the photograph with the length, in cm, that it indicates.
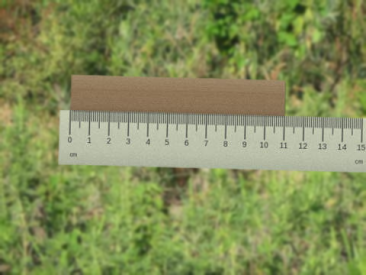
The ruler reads 11 cm
